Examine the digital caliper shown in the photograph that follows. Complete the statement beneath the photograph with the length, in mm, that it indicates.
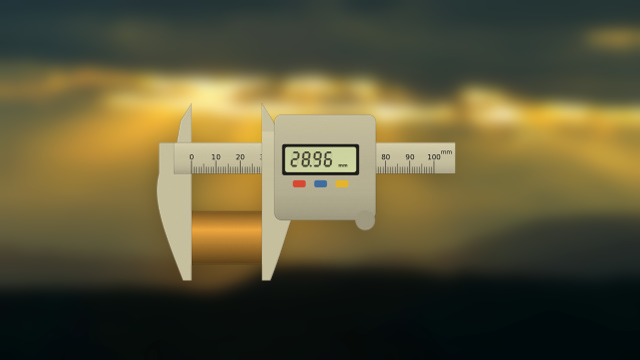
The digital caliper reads 28.96 mm
